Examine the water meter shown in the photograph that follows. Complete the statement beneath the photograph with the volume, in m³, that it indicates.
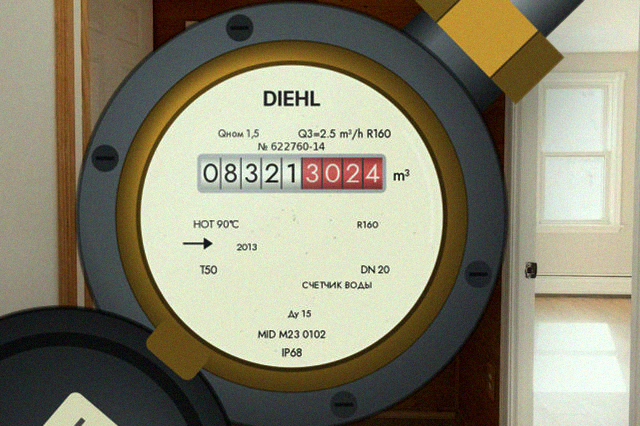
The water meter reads 8321.3024 m³
